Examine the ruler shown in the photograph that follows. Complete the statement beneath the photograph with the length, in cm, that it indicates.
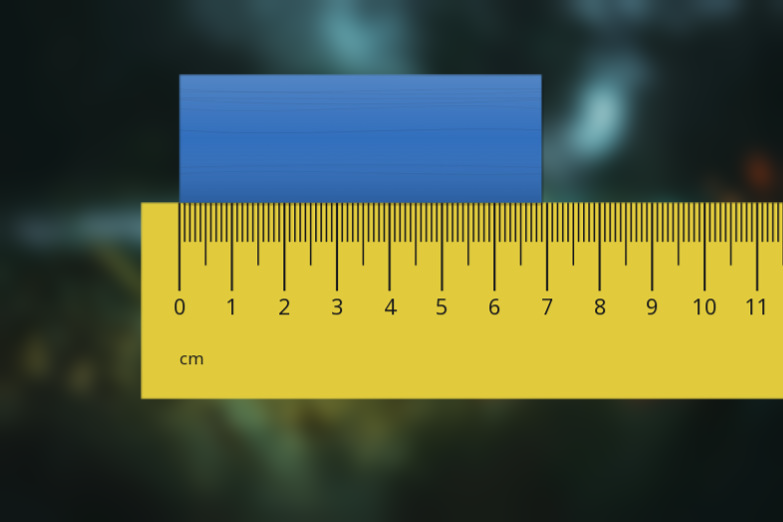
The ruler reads 6.9 cm
